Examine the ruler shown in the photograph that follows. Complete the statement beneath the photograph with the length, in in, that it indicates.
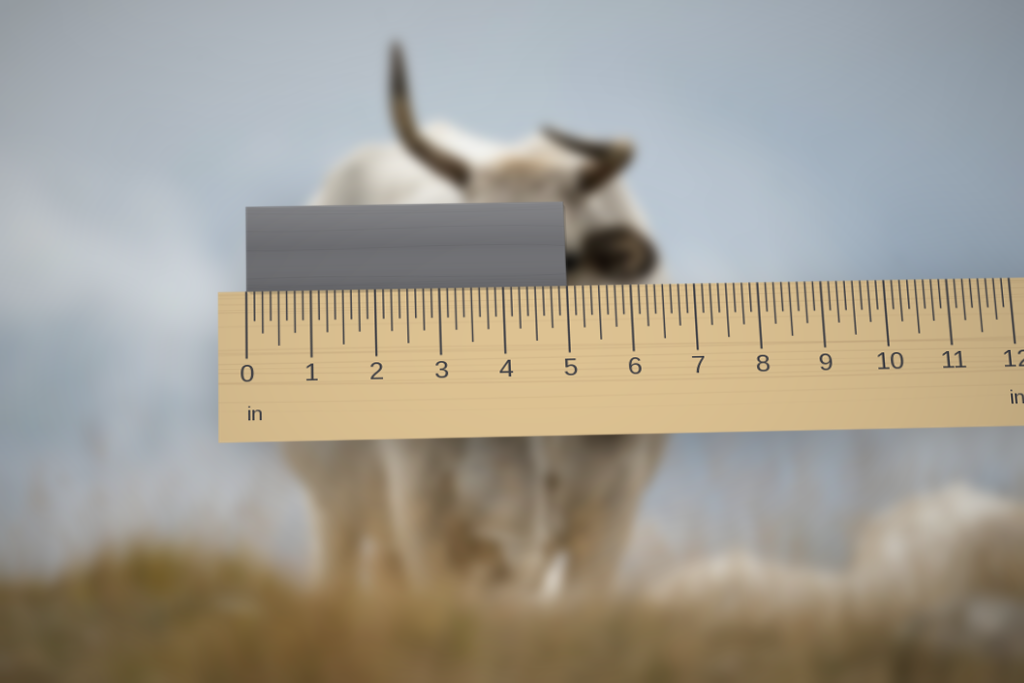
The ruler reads 5 in
